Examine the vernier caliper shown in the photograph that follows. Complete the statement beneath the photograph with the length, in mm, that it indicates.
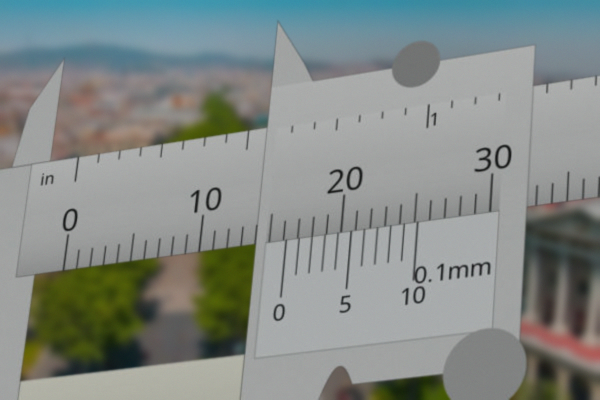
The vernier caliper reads 16.2 mm
